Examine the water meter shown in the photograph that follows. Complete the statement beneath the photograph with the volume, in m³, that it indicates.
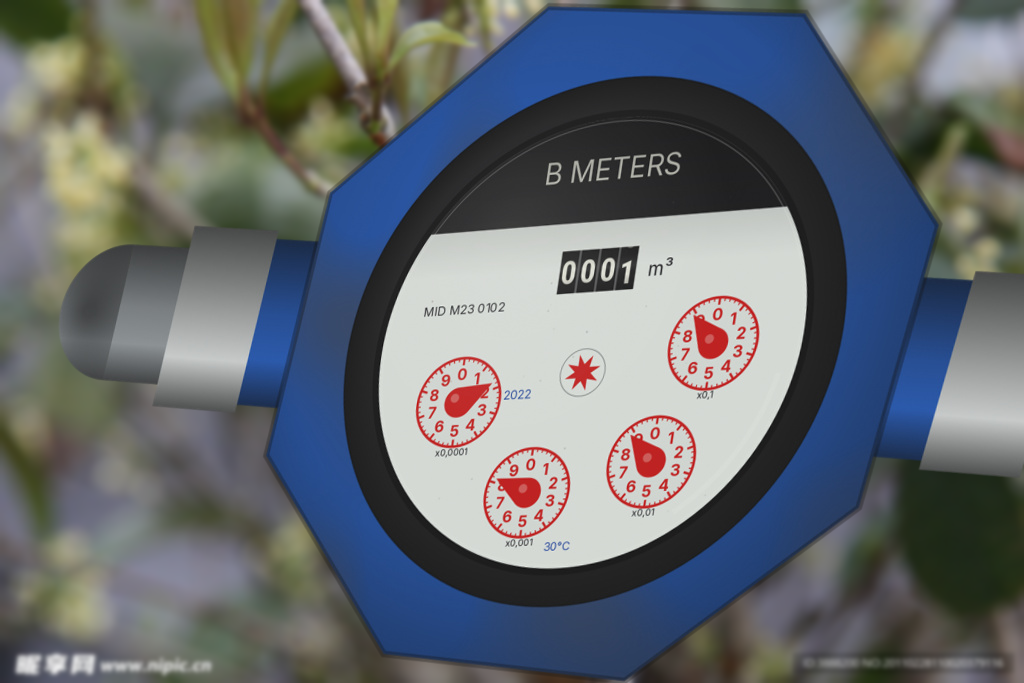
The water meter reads 0.8881 m³
